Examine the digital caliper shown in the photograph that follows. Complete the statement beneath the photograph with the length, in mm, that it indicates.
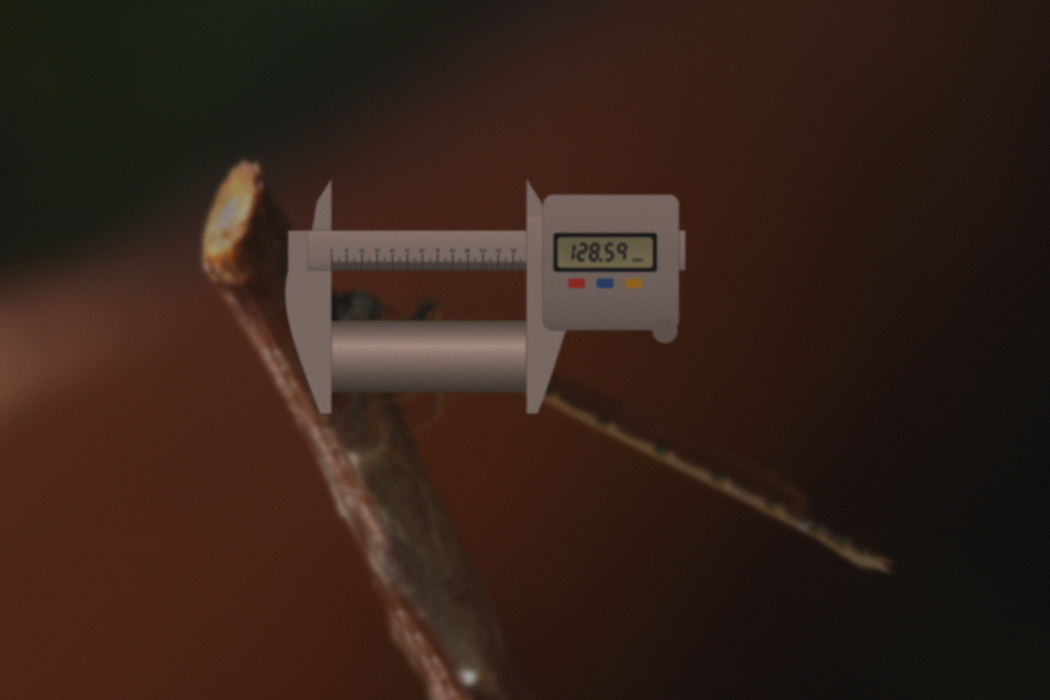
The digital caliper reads 128.59 mm
